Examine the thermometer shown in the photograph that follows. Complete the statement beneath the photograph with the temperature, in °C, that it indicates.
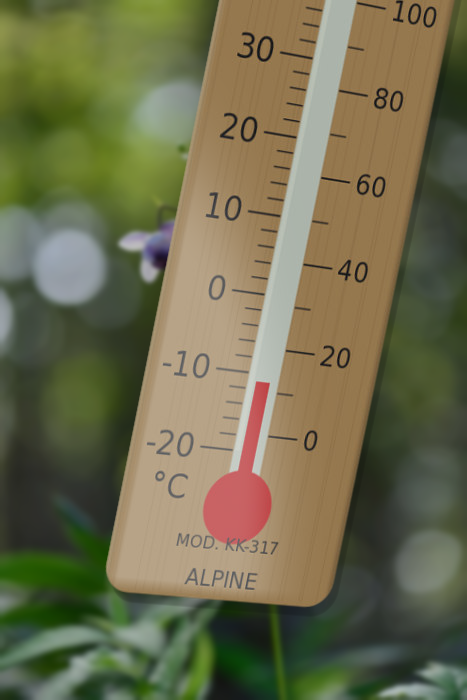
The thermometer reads -11 °C
